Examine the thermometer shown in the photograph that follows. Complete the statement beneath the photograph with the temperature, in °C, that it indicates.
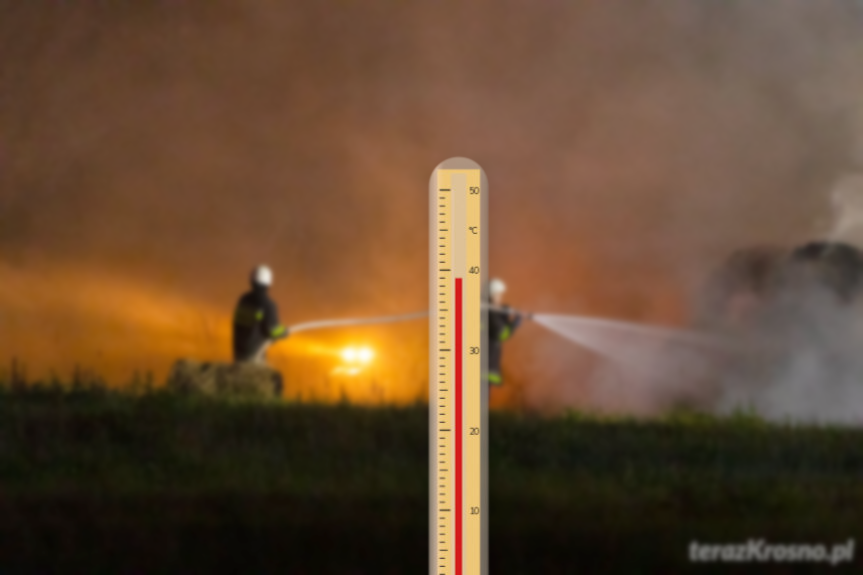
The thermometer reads 39 °C
